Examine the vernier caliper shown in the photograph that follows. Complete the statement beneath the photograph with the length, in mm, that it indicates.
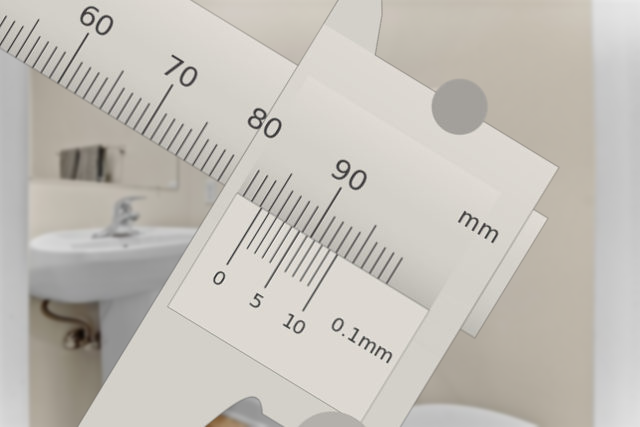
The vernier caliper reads 84.2 mm
